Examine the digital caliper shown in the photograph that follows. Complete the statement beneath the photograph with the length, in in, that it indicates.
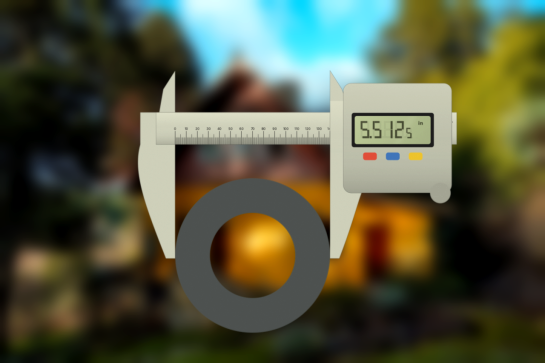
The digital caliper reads 5.5125 in
